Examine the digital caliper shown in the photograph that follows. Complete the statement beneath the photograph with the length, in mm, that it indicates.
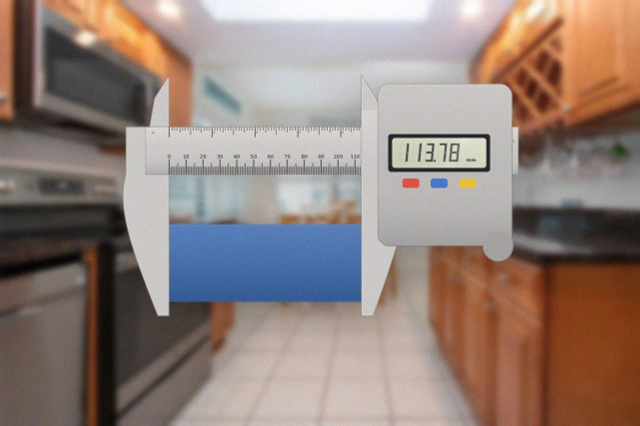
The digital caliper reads 113.78 mm
